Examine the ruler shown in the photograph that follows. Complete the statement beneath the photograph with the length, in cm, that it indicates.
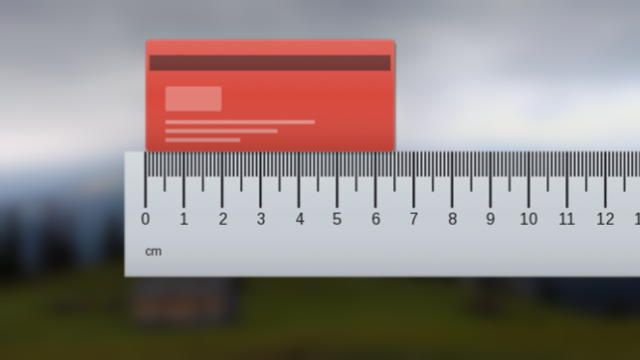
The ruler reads 6.5 cm
